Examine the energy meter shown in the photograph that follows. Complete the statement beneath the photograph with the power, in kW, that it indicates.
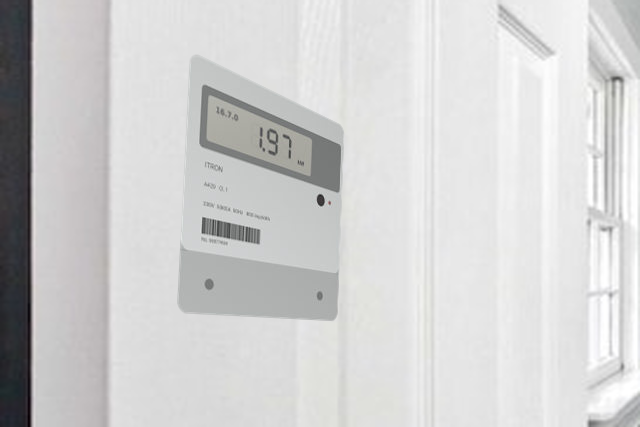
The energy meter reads 1.97 kW
